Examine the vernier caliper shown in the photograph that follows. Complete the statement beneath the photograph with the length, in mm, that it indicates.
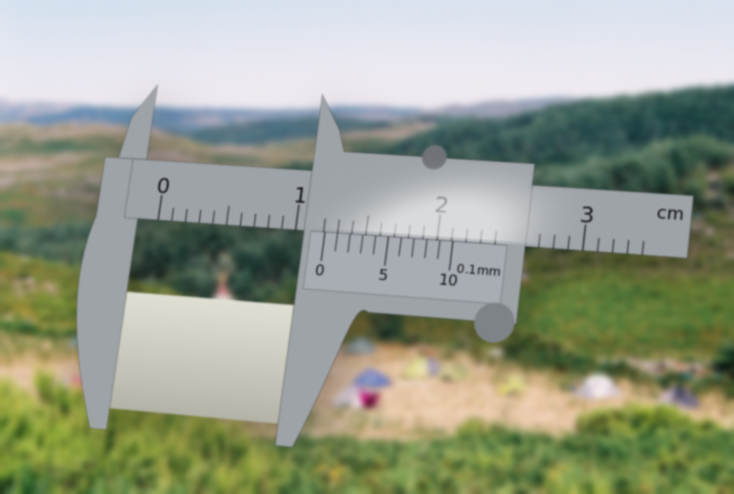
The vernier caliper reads 12.1 mm
